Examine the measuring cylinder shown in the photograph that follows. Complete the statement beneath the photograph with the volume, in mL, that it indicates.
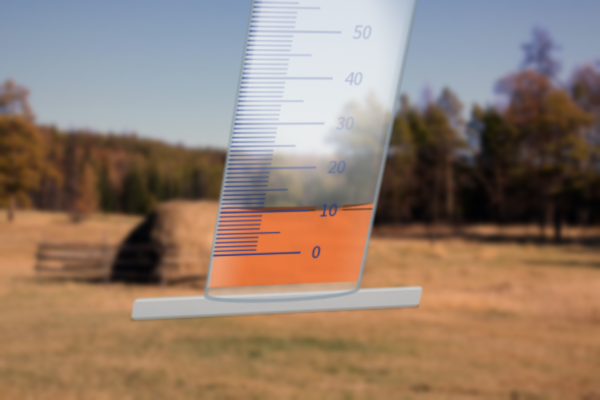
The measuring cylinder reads 10 mL
